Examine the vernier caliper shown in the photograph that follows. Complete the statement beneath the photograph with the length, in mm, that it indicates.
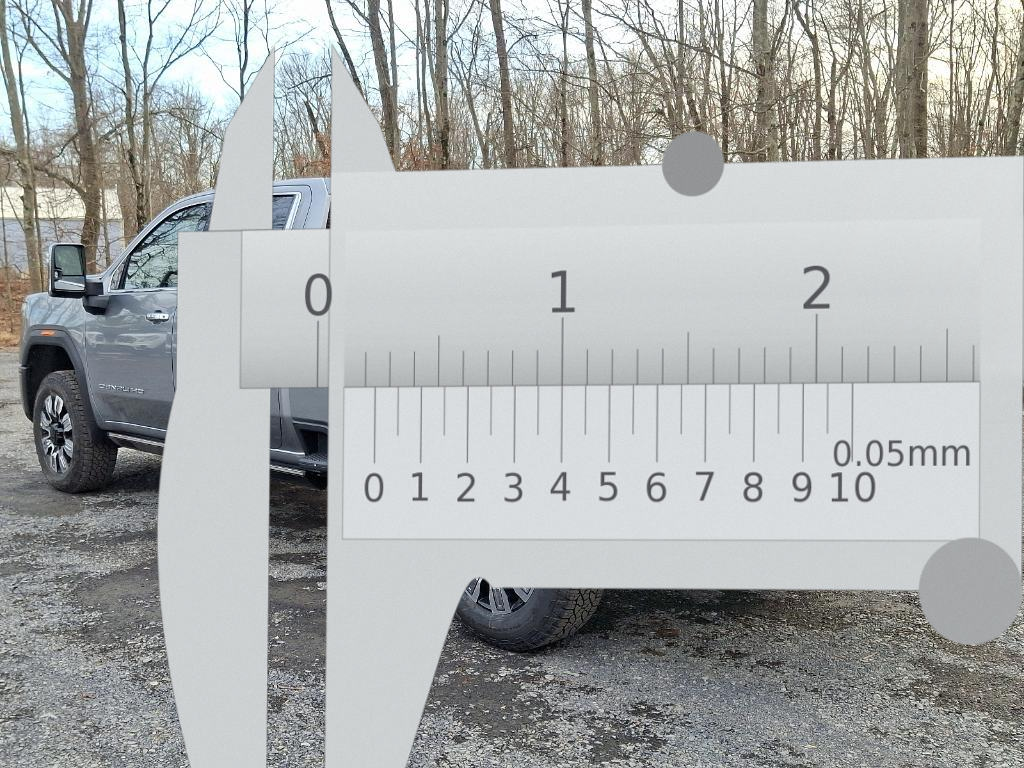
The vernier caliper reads 2.40 mm
